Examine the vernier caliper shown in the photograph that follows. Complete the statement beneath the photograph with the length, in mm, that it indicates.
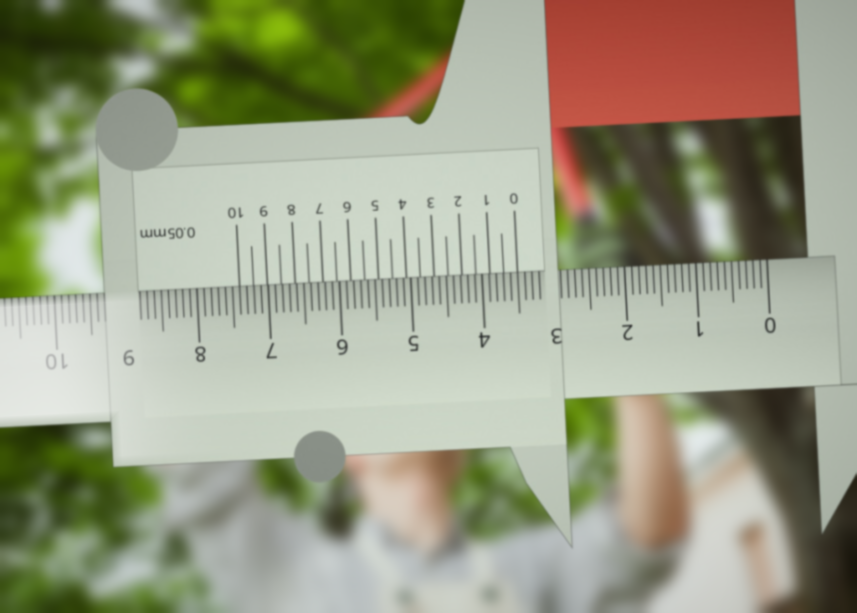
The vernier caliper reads 35.0 mm
